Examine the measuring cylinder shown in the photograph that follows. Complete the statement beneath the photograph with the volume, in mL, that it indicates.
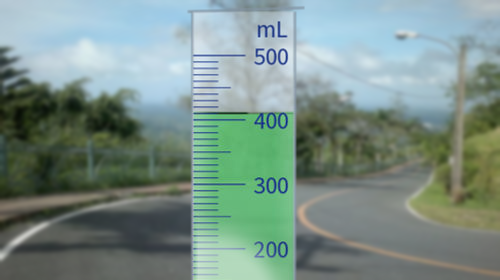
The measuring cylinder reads 410 mL
